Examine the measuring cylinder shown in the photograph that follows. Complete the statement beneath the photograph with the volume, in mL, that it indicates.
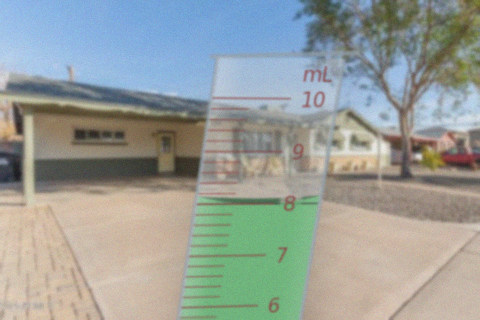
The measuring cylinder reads 8 mL
